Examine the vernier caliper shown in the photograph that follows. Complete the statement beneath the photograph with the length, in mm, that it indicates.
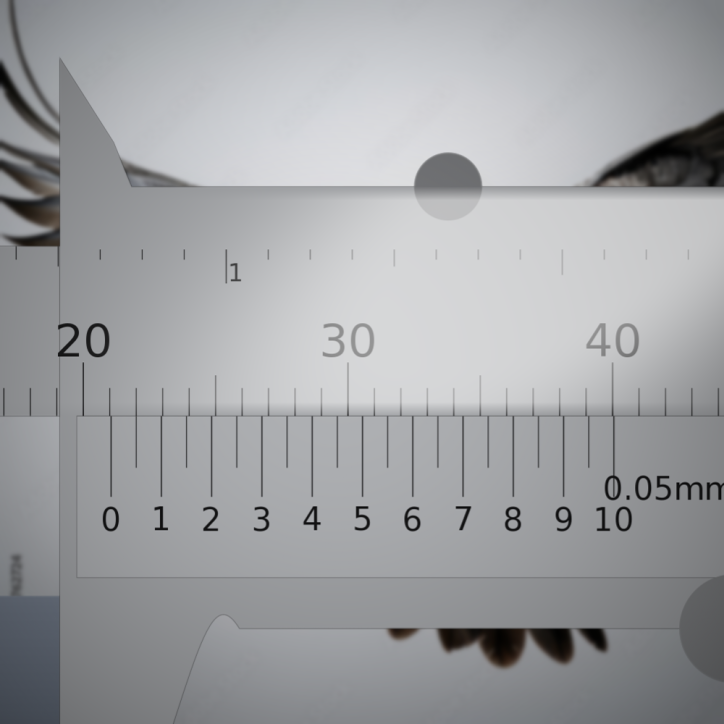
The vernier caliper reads 21.05 mm
